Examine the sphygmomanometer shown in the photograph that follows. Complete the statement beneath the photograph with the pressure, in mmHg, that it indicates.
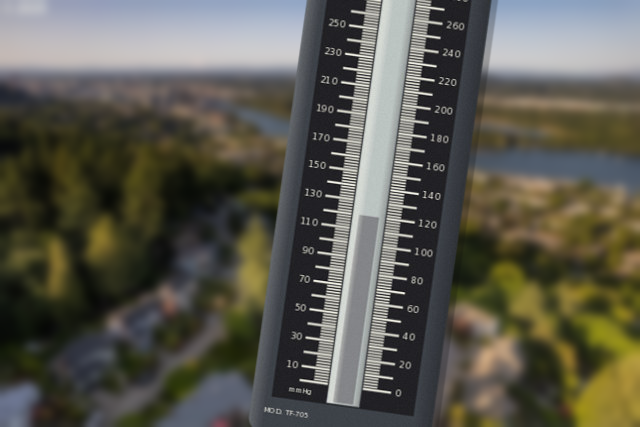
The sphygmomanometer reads 120 mmHg
